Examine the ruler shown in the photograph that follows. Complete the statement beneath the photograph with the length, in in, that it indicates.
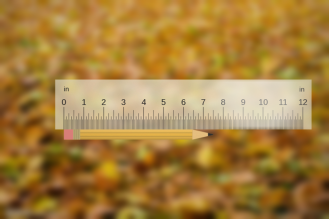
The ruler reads 7.5 in
